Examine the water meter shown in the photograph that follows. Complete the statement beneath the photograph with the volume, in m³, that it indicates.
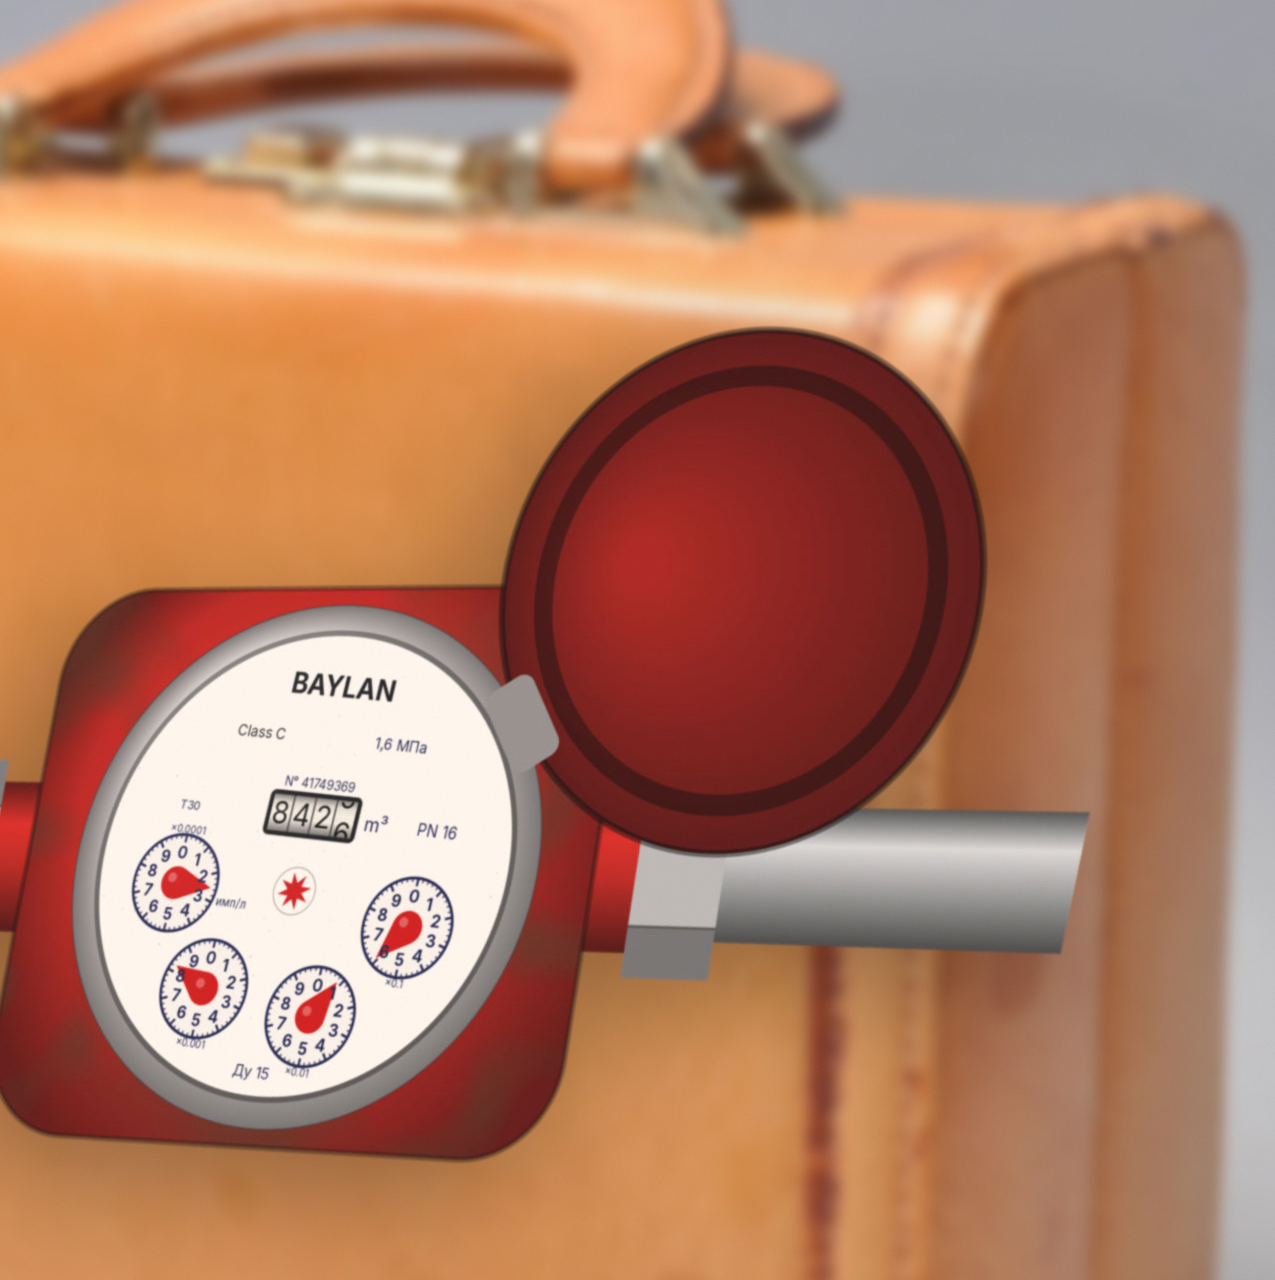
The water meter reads 8425.6082 m³
